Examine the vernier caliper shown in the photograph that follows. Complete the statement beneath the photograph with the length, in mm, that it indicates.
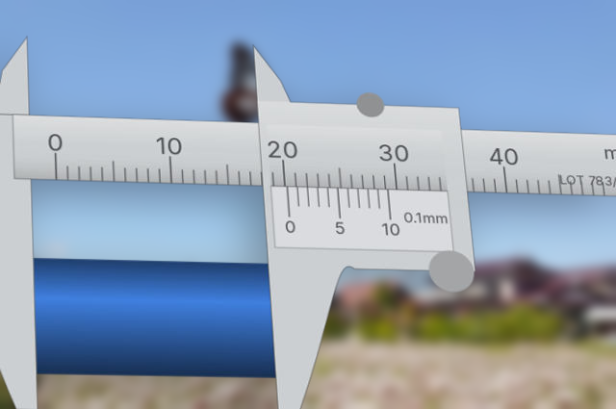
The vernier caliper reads 20.2 mm
